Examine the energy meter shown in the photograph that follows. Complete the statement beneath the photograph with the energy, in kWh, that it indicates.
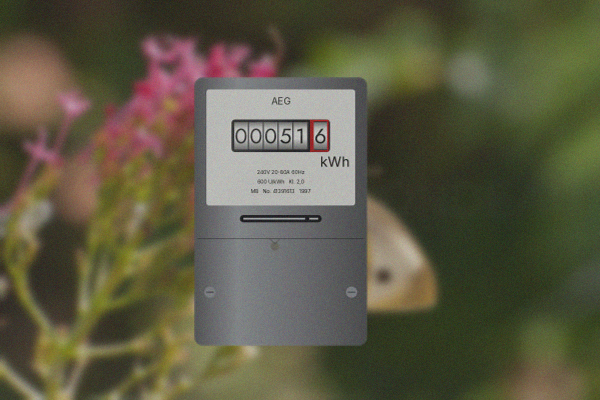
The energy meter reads 51.6 kWh
